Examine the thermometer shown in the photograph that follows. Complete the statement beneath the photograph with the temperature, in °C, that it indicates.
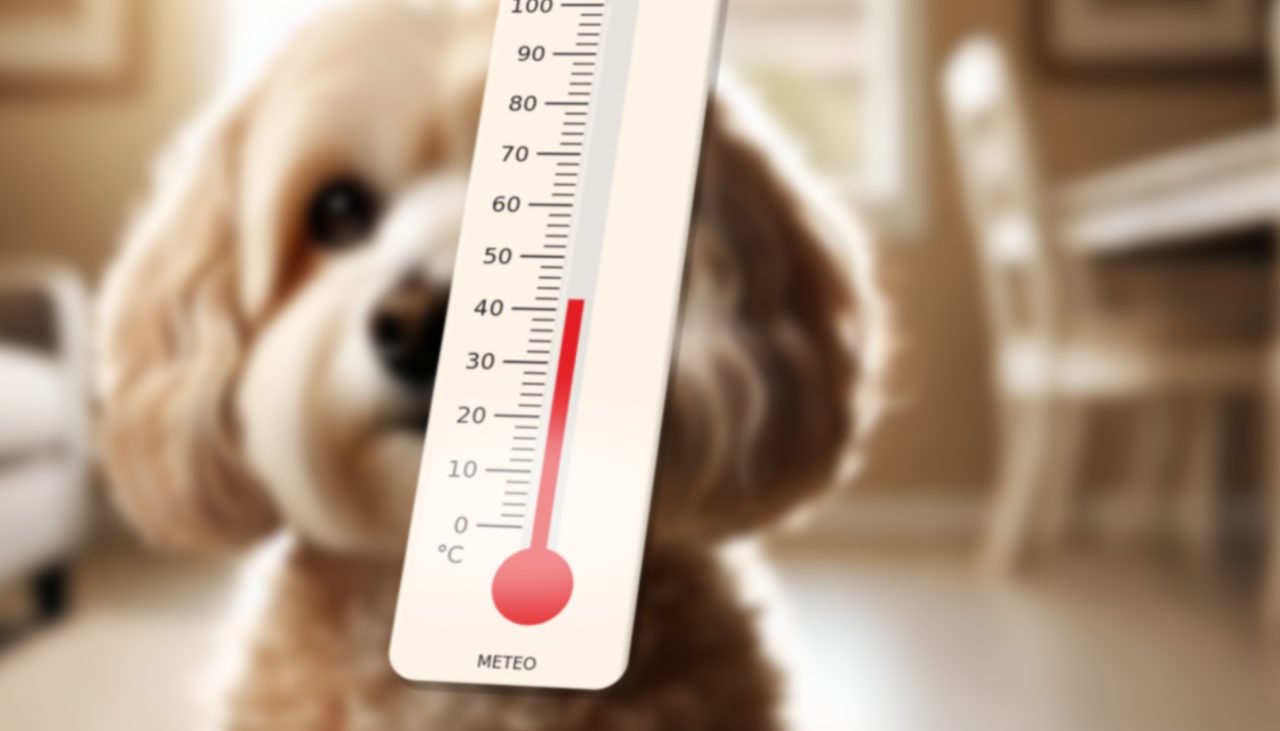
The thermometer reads 42 °C
